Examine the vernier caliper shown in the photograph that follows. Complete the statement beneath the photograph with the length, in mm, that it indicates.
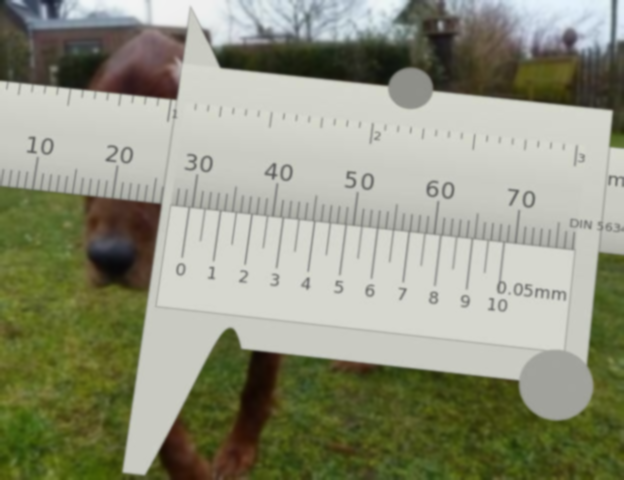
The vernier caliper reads 29.6 mm
